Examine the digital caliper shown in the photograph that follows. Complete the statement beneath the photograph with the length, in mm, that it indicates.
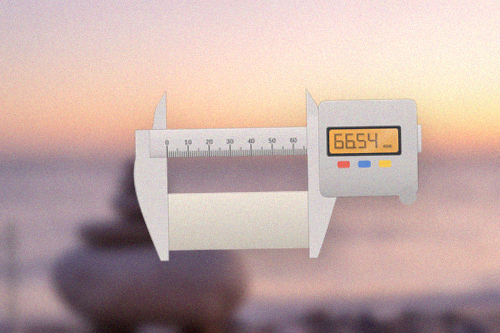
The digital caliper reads 66.54 mm
